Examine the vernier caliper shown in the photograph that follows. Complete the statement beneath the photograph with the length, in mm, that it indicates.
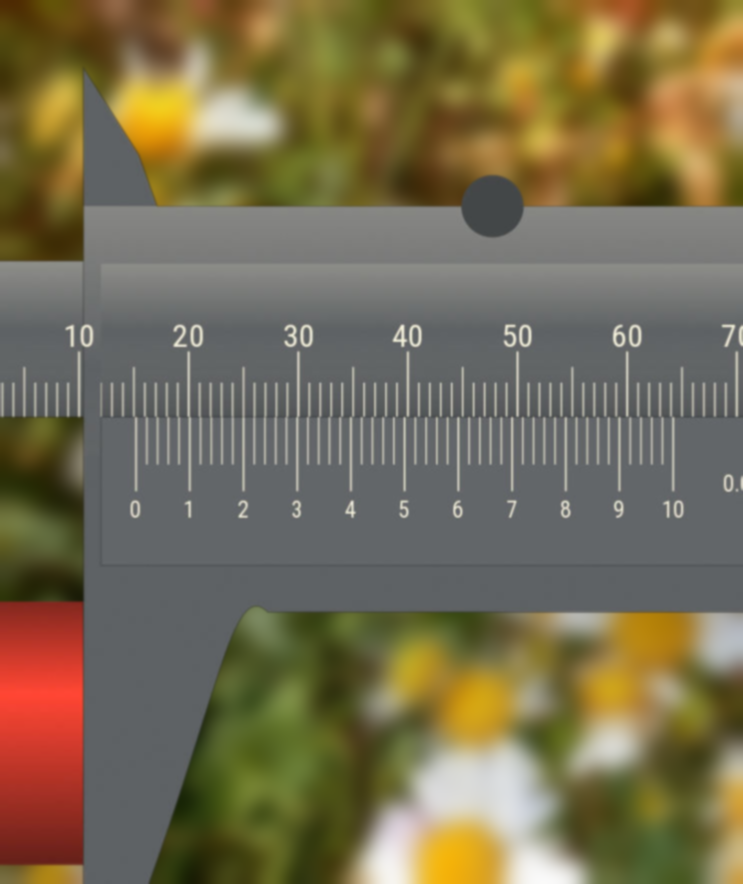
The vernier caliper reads 15.2 mm
